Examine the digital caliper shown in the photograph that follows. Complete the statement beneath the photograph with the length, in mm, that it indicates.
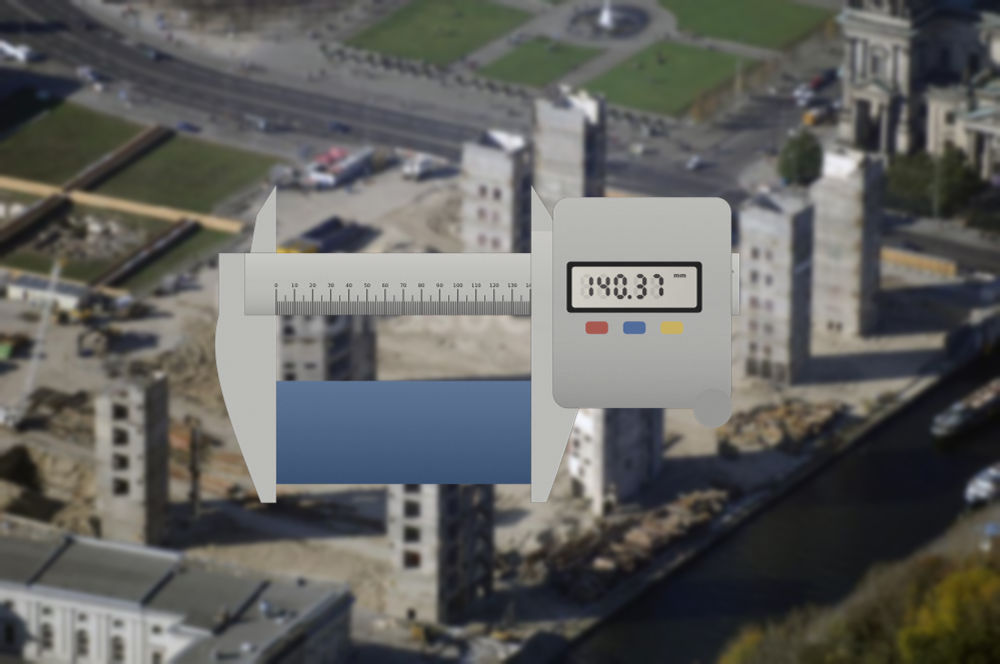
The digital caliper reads 140.37 mm
